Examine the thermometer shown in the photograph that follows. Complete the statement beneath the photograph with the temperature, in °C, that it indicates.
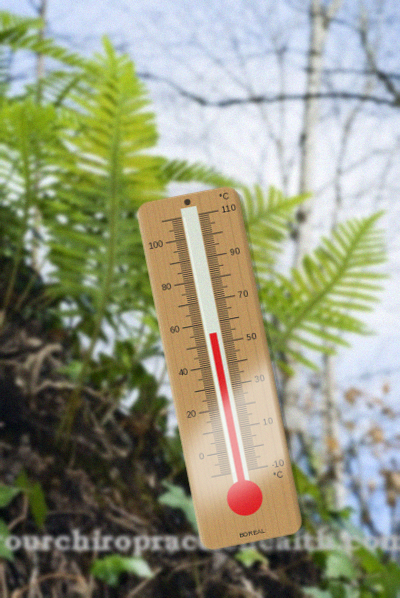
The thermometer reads 55 °C
